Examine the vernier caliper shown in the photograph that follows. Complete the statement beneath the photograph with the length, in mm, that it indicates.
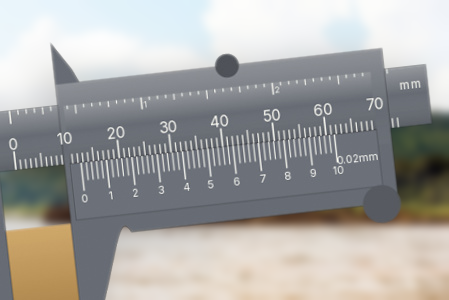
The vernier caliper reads 12.6 mm
